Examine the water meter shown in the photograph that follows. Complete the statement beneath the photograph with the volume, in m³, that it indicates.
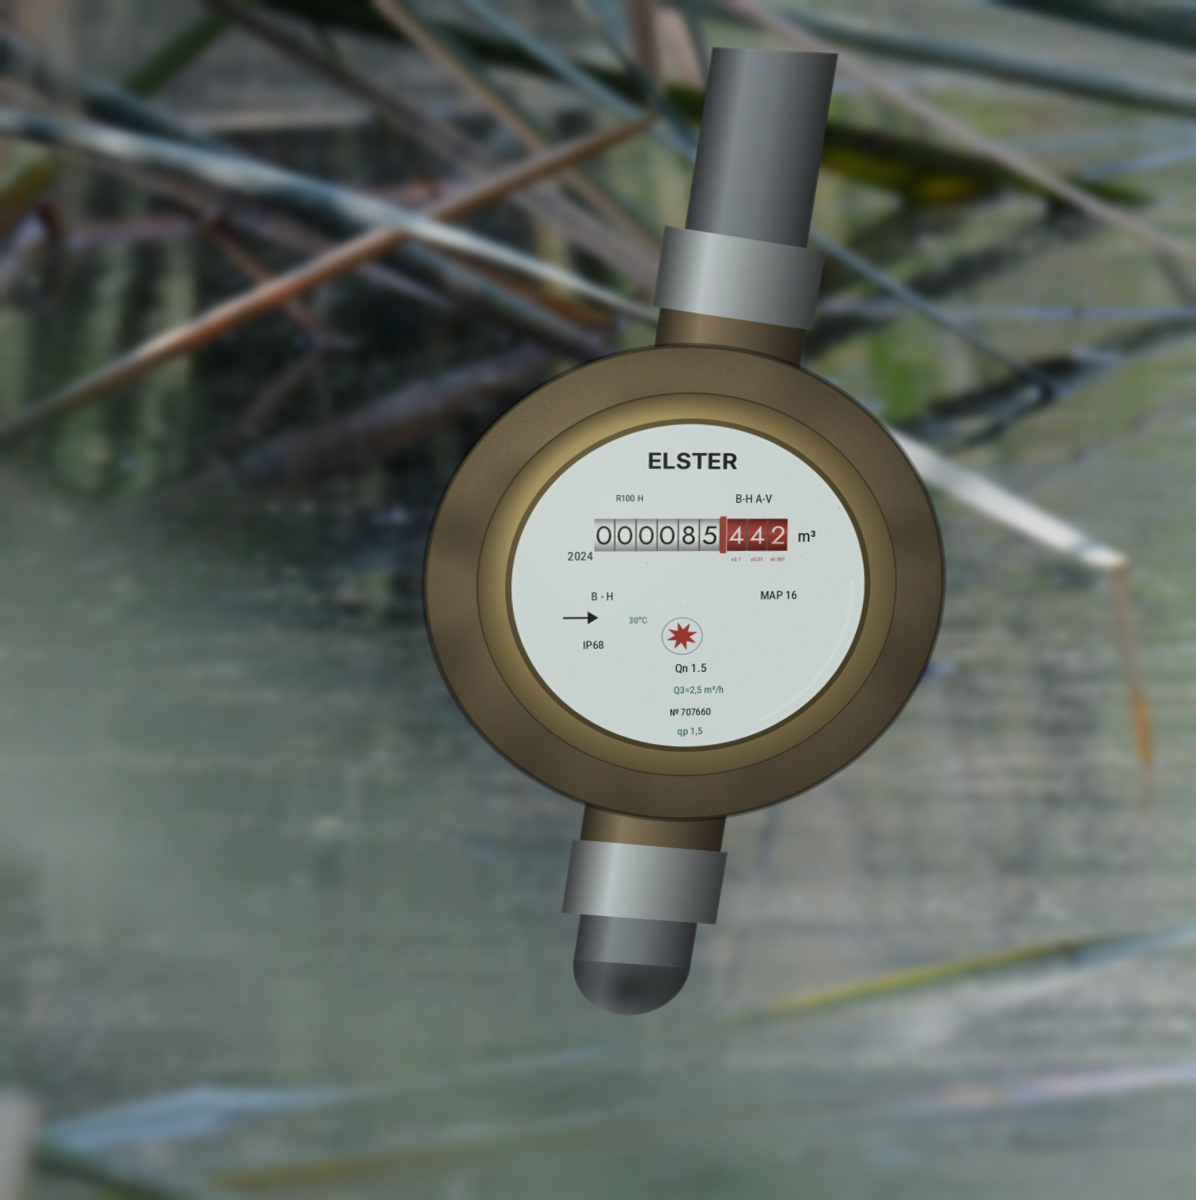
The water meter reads 85.442 m³
